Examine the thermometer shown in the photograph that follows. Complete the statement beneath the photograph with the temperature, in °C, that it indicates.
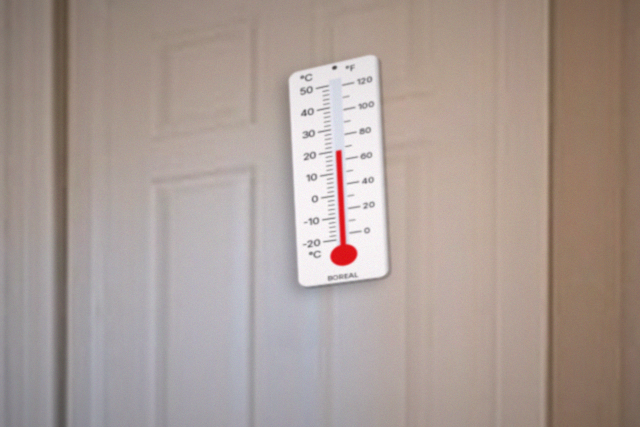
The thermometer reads 20 °C
